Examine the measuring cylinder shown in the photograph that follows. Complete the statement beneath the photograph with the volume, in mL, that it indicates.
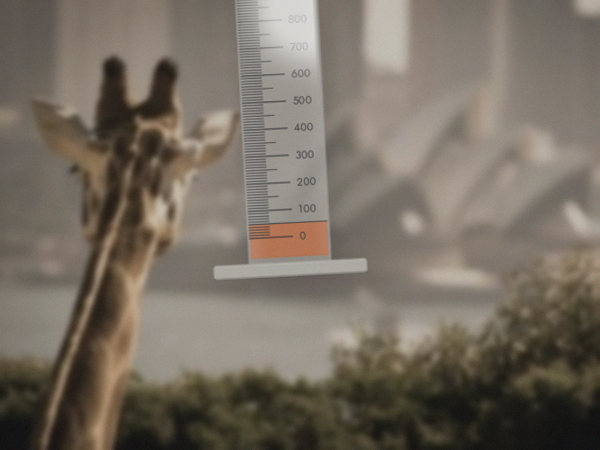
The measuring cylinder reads 50 mL
